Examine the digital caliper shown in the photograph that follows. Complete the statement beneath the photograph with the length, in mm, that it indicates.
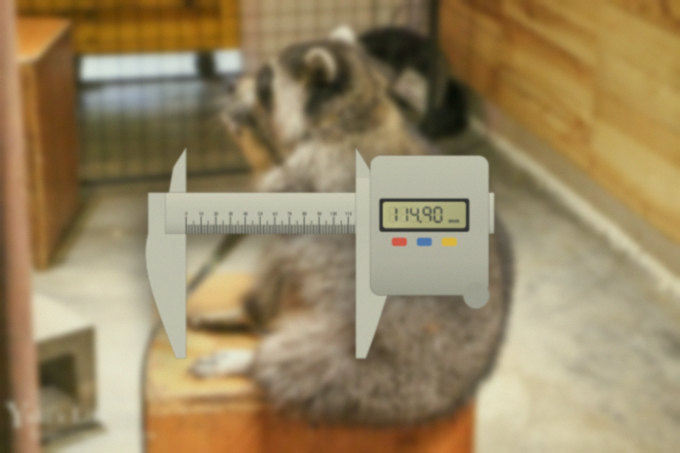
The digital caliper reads 114.90 mm
